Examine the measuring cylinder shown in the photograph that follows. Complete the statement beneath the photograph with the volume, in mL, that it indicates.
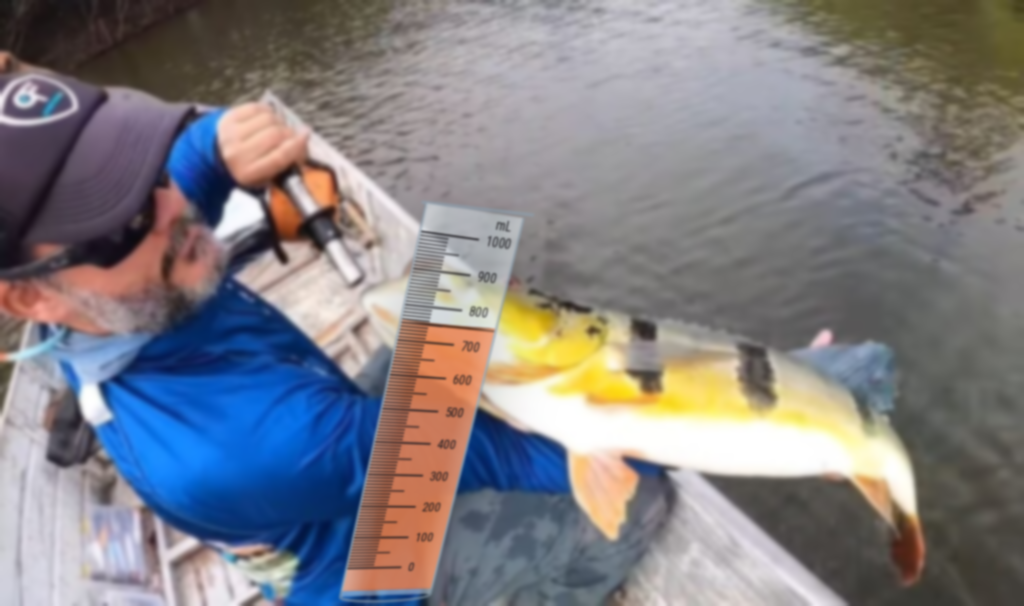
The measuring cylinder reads 750 mL
